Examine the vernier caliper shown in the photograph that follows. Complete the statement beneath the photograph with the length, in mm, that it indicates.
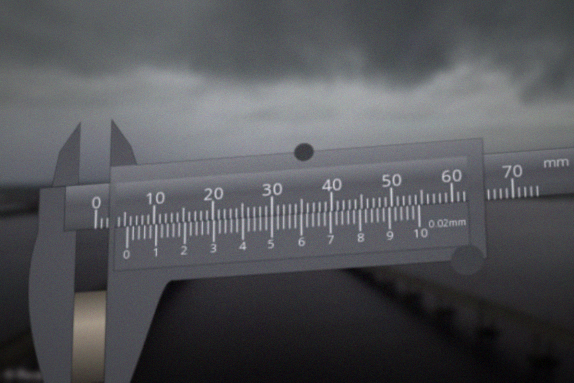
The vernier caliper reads 5.5 mm
